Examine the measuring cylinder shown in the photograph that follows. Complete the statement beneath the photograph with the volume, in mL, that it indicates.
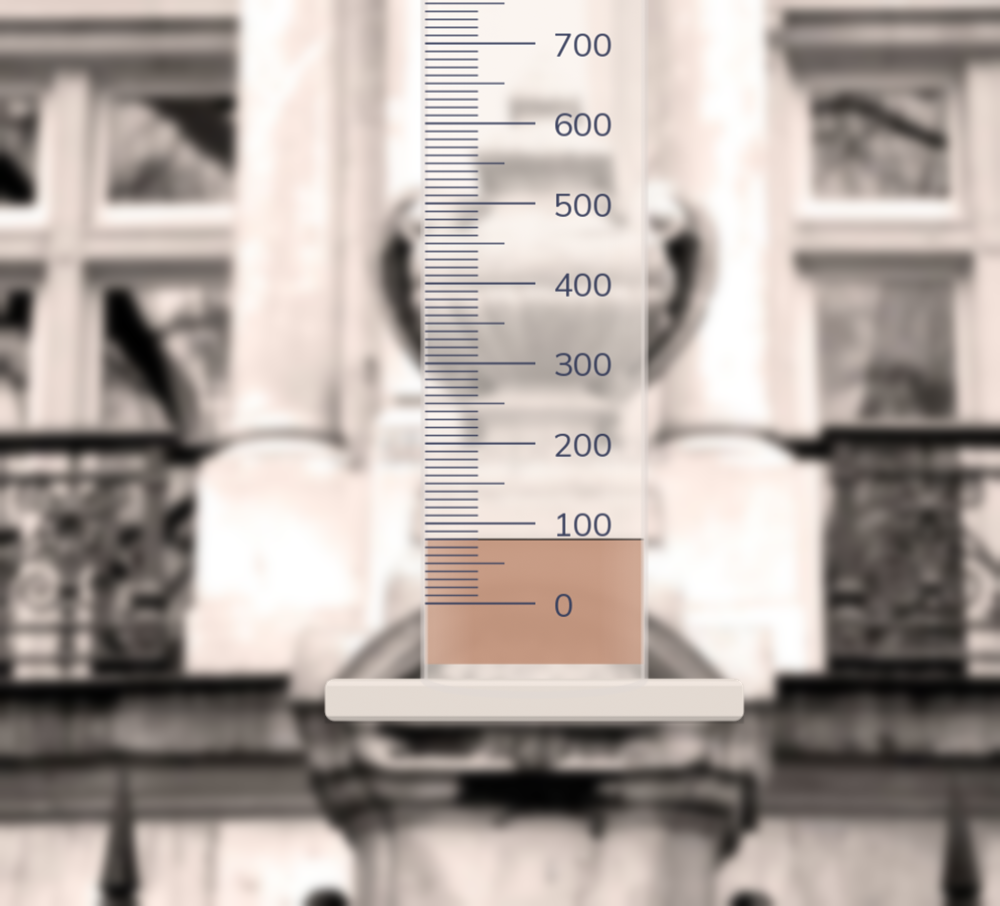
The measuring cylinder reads 80 mL
